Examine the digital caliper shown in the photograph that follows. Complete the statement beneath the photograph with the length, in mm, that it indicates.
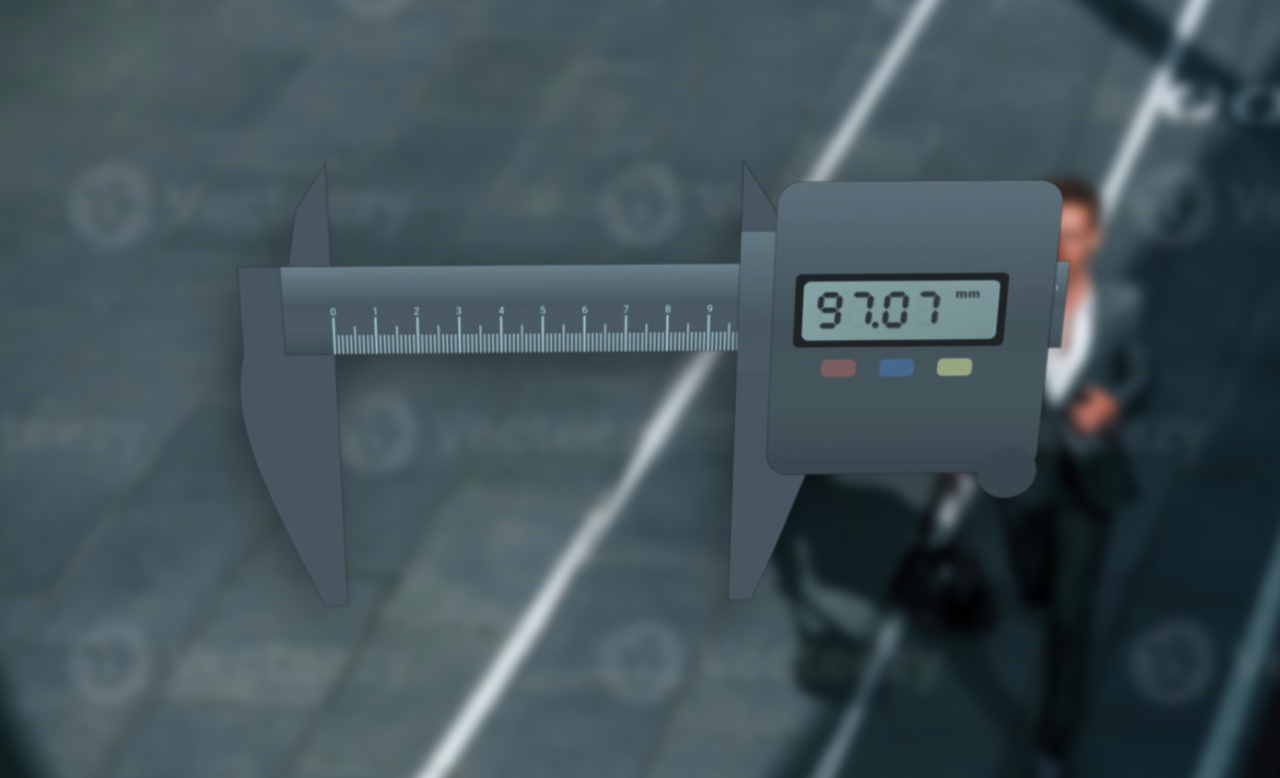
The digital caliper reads 97.07 mm
